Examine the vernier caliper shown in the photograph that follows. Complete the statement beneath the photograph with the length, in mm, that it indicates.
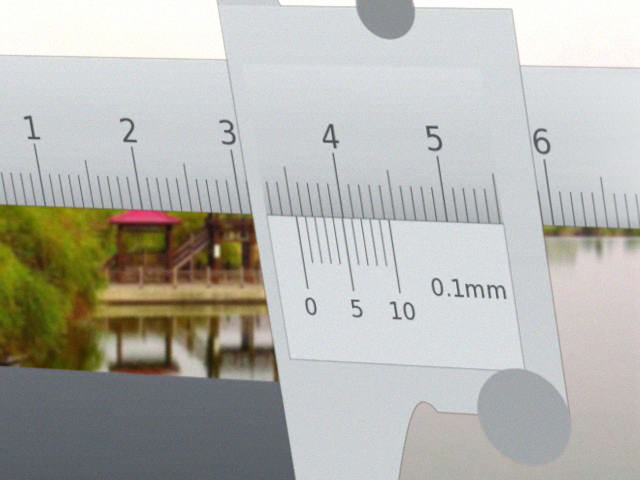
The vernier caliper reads 35.4 mm
